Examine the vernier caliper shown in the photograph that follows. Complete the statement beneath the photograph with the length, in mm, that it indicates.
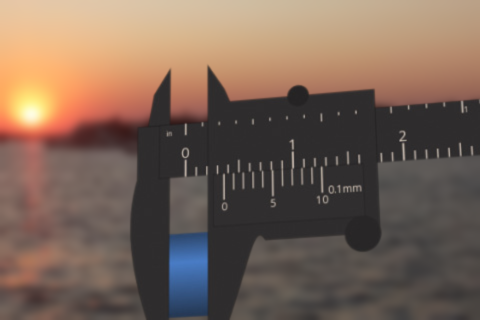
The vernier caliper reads 3.6 mm
